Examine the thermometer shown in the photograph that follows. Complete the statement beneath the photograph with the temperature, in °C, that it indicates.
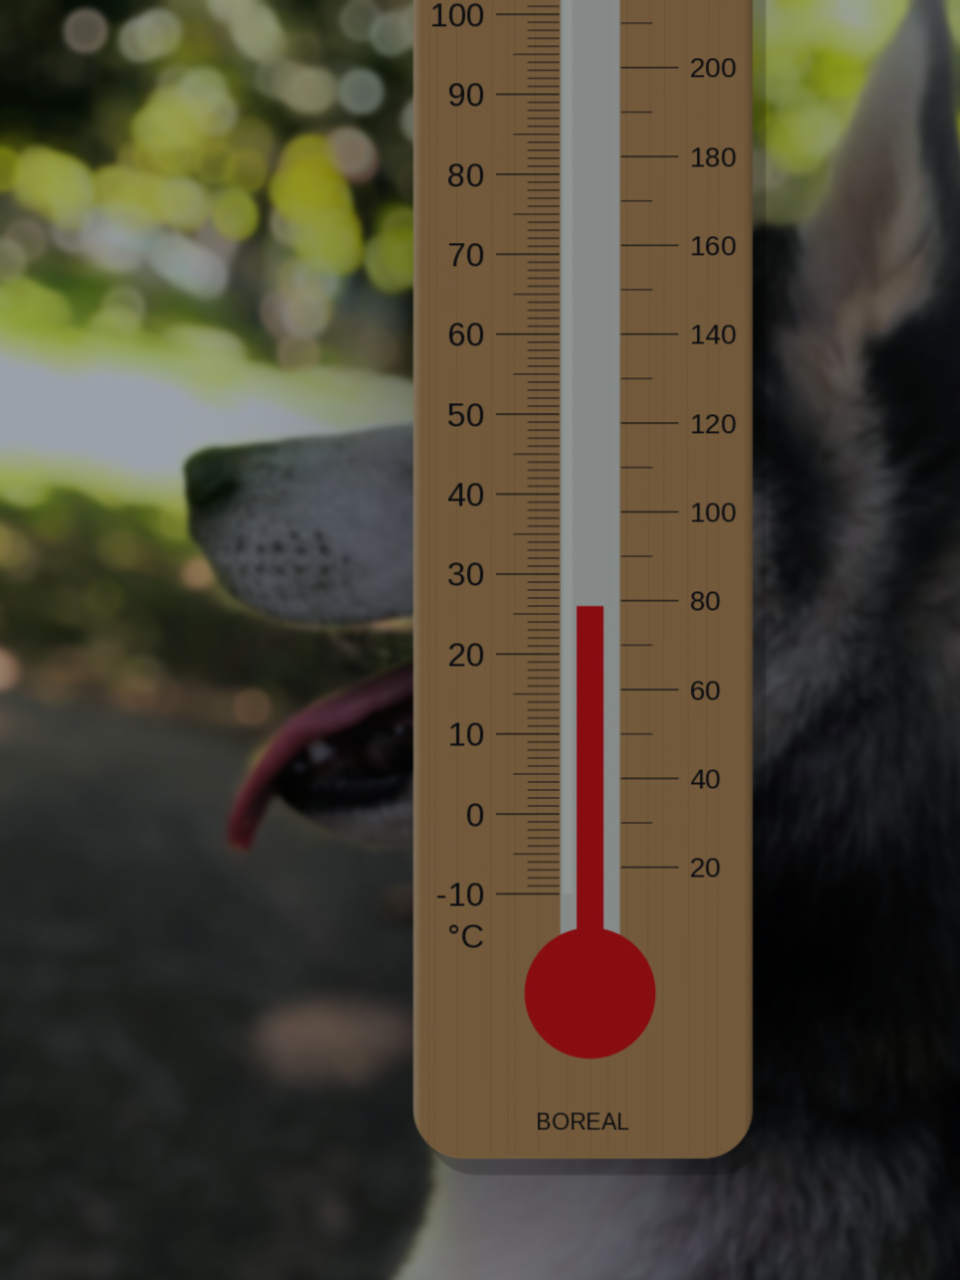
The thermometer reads 26 °C
